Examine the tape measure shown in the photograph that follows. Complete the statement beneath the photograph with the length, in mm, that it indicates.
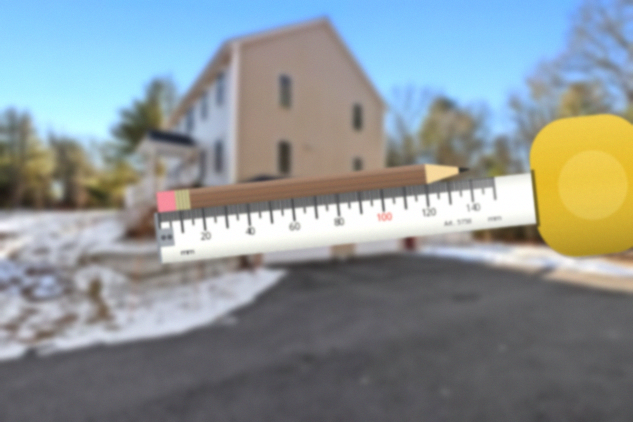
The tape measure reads 140 mm
